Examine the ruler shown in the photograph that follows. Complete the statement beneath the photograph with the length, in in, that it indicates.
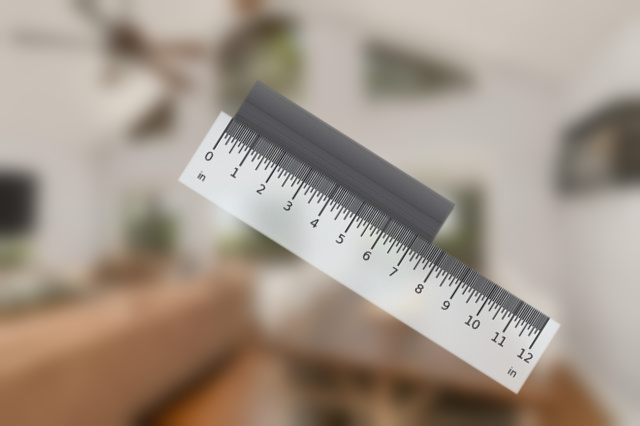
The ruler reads 7.5 in
